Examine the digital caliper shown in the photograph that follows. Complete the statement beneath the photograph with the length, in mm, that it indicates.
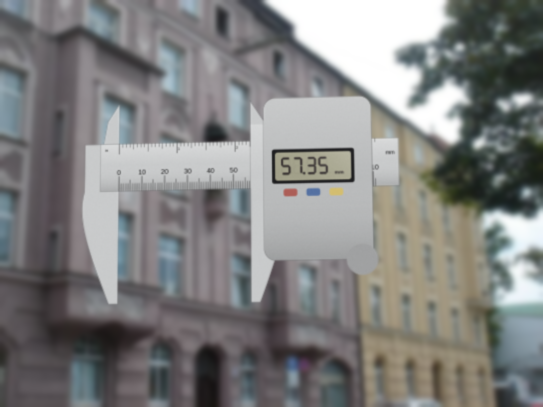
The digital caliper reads 57.35 mm
